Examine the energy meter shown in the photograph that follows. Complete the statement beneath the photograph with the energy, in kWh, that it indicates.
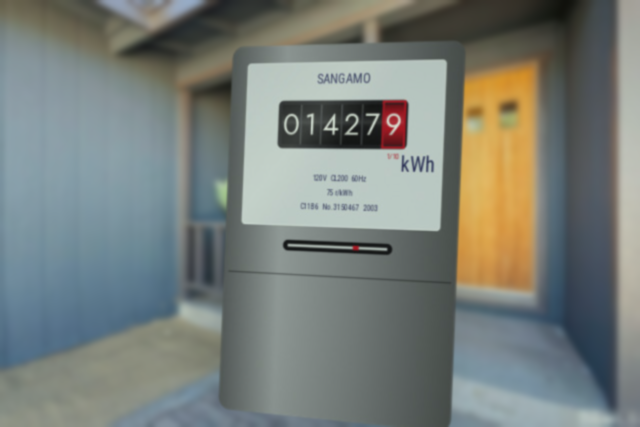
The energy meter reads 1427.9 kWh
